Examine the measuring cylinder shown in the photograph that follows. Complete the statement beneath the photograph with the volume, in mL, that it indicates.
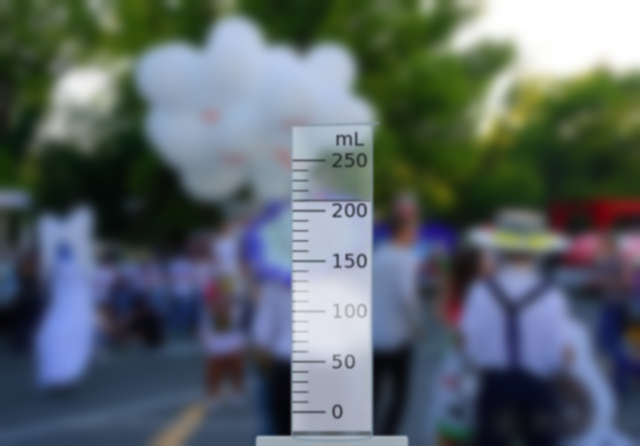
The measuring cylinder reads 210 mL
